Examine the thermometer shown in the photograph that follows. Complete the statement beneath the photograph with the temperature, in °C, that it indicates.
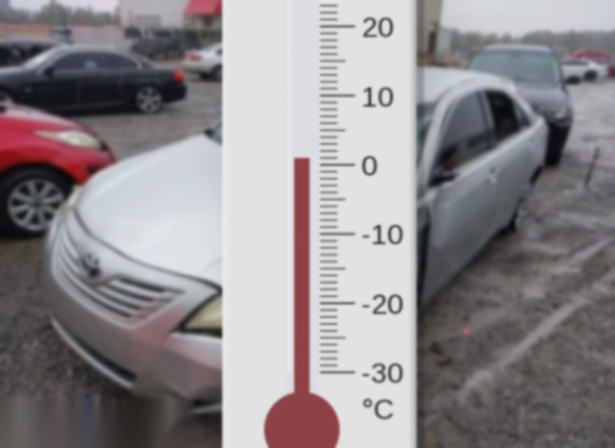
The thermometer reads 1 °C
